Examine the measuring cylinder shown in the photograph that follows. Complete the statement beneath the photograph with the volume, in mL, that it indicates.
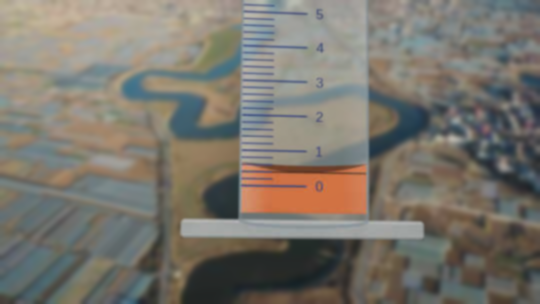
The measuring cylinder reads 0.4 mL
